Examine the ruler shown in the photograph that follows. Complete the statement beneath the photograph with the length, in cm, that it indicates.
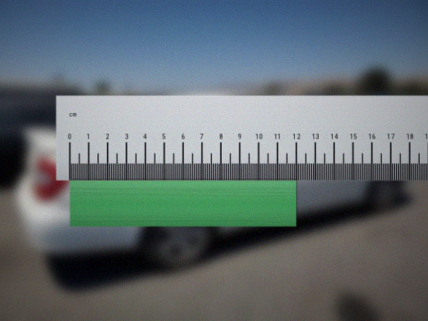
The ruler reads 12 cm
